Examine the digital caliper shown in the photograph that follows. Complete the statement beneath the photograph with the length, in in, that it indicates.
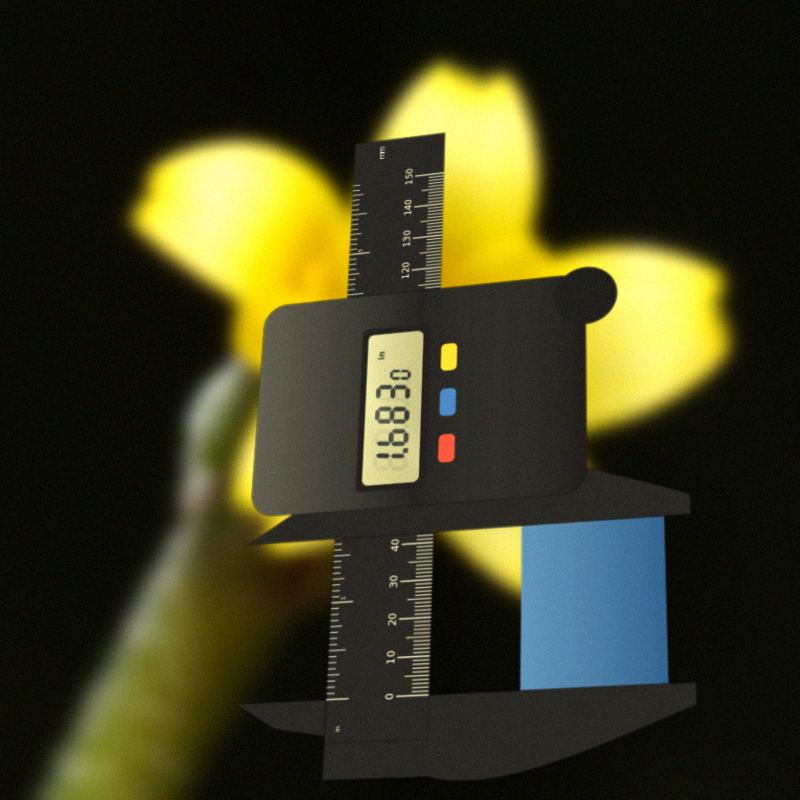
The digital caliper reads 1.6830 in
